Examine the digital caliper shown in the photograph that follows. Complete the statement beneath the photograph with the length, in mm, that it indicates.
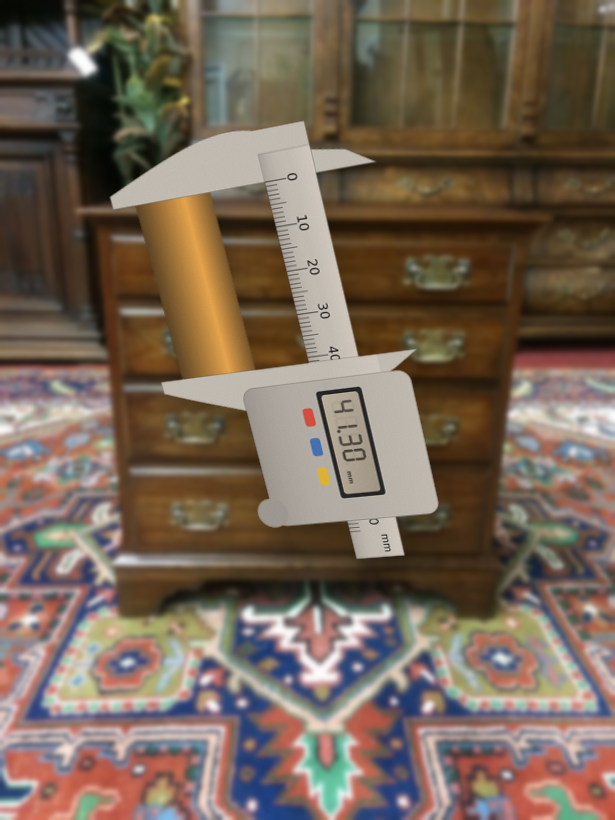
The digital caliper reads 41.30 mm
